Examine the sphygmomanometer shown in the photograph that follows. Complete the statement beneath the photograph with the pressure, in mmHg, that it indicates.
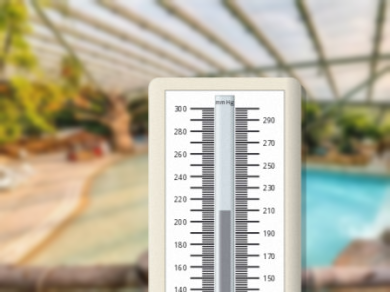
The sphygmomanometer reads 210 mmHg
